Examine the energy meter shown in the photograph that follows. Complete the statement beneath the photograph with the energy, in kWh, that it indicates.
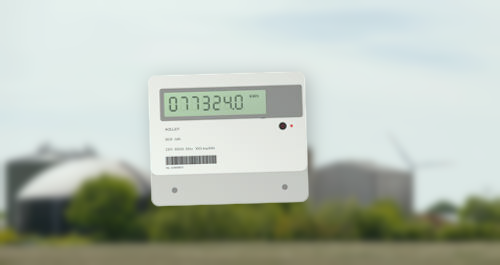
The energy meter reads 77324.0 kWh
